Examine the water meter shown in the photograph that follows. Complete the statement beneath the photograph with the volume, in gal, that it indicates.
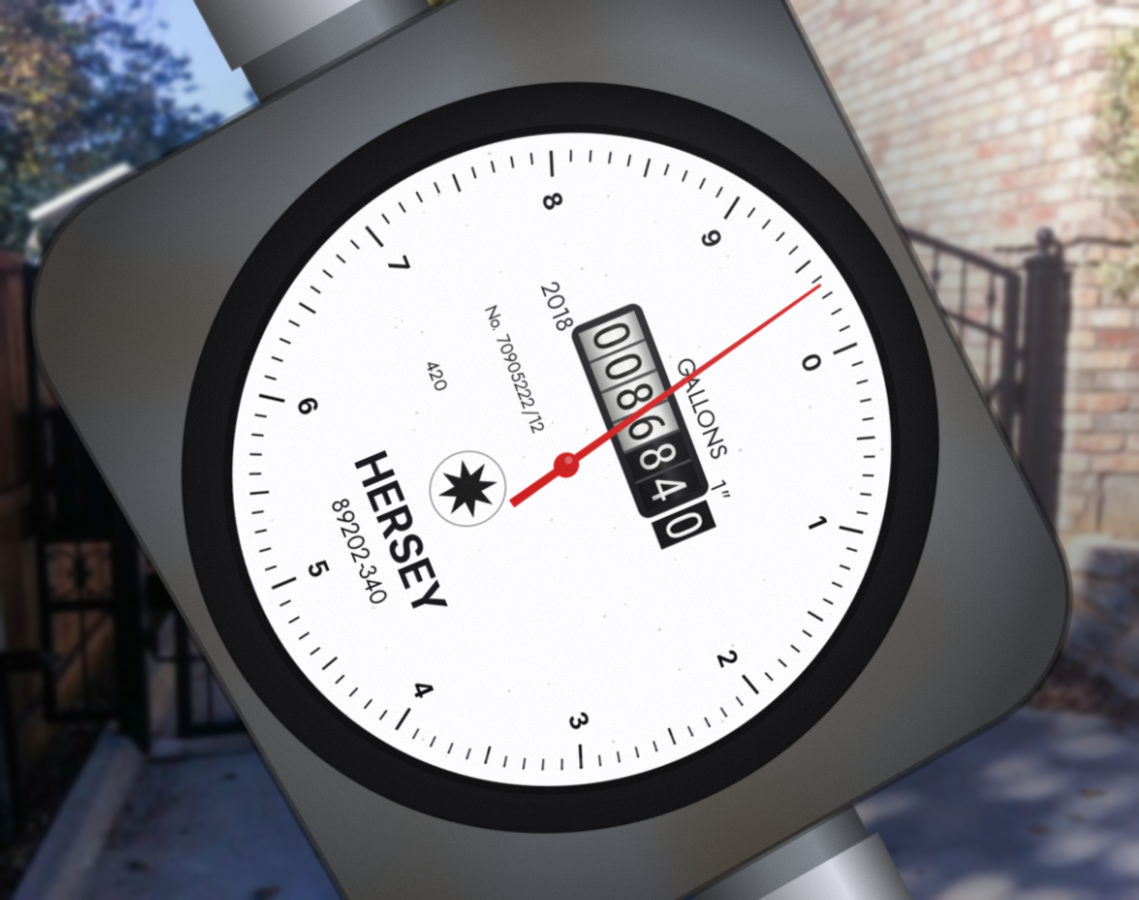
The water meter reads 86839.6 gal
